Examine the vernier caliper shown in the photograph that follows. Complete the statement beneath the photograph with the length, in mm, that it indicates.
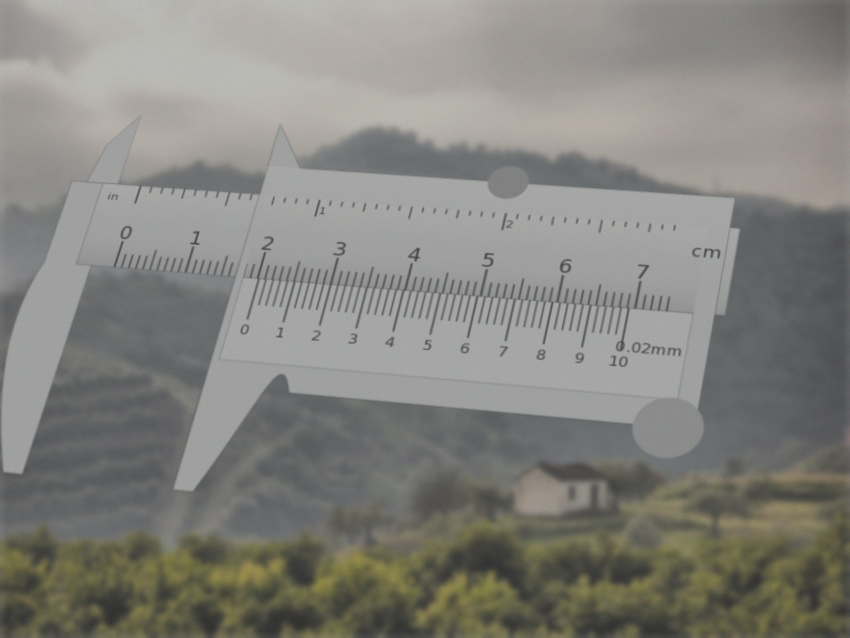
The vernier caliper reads 20.2 mm
